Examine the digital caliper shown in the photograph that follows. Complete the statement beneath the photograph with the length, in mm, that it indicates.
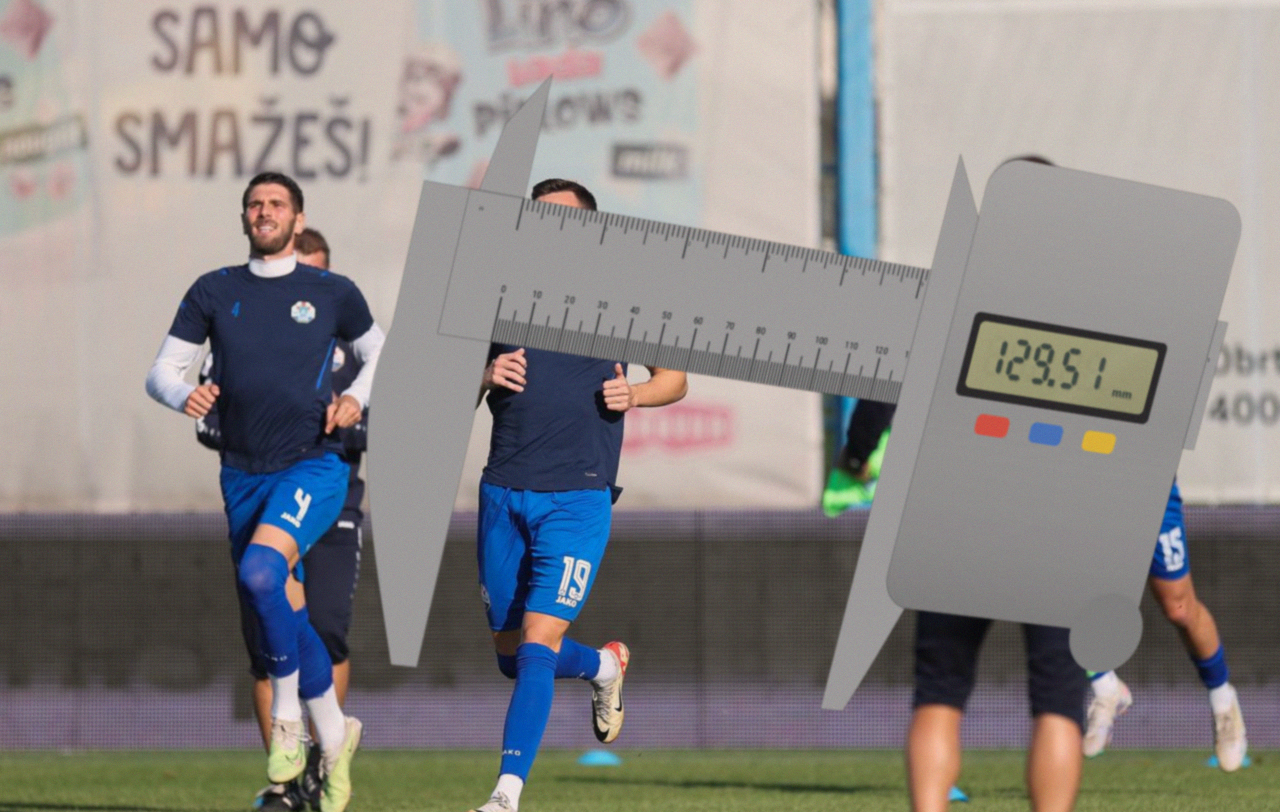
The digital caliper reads 129.51 mm
